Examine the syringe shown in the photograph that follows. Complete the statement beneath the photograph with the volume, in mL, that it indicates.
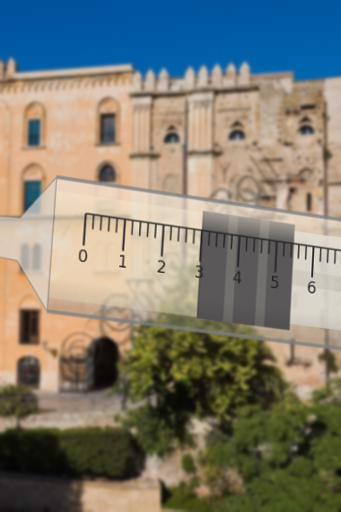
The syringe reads 3 mL
